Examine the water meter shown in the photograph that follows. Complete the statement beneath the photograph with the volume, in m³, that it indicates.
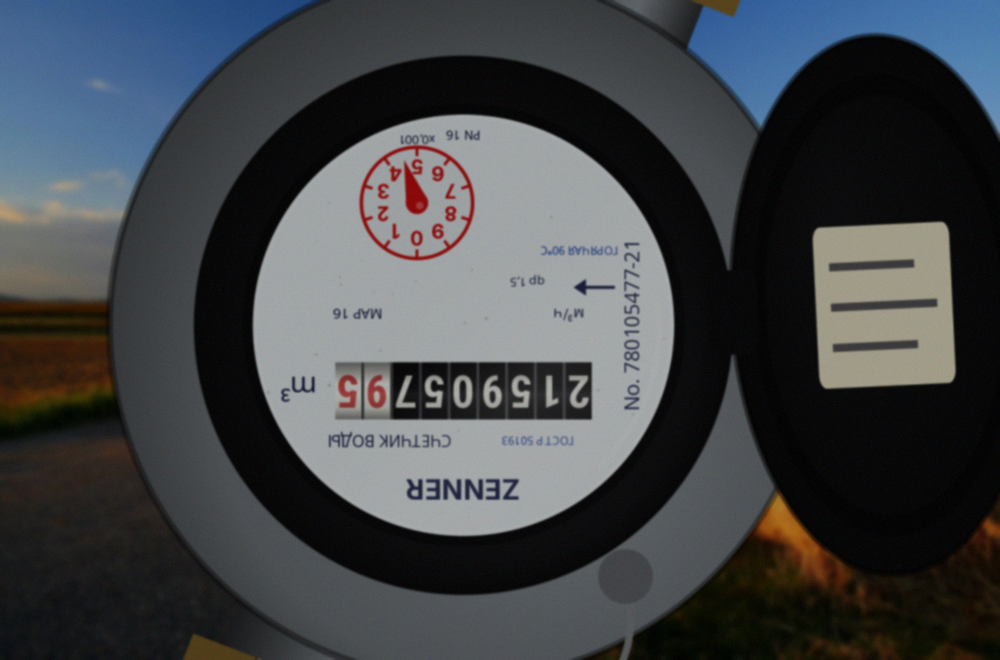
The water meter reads 2159057.954 m³
